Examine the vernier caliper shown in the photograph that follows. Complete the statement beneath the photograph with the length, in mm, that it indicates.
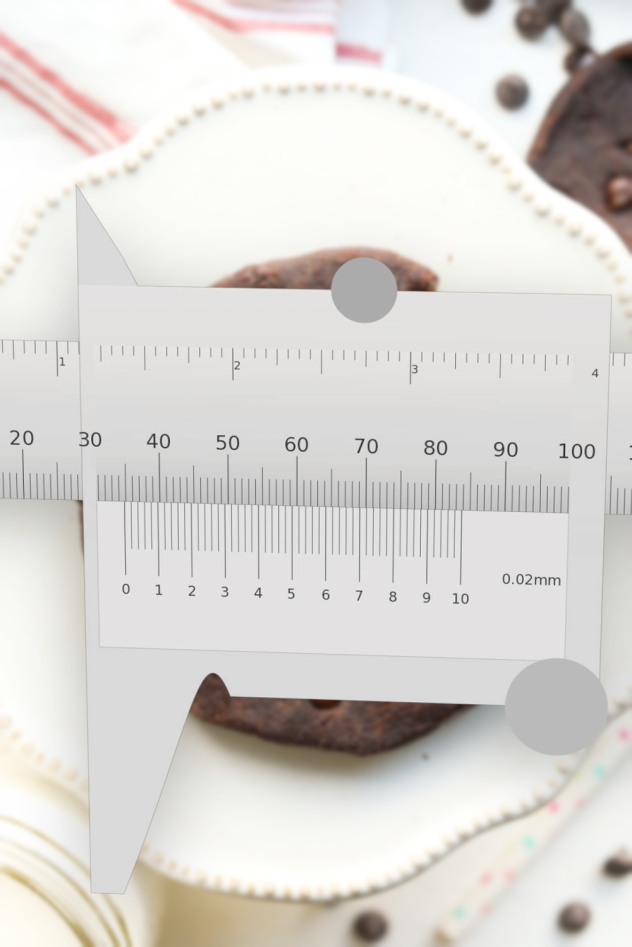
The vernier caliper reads 34.8 mm
